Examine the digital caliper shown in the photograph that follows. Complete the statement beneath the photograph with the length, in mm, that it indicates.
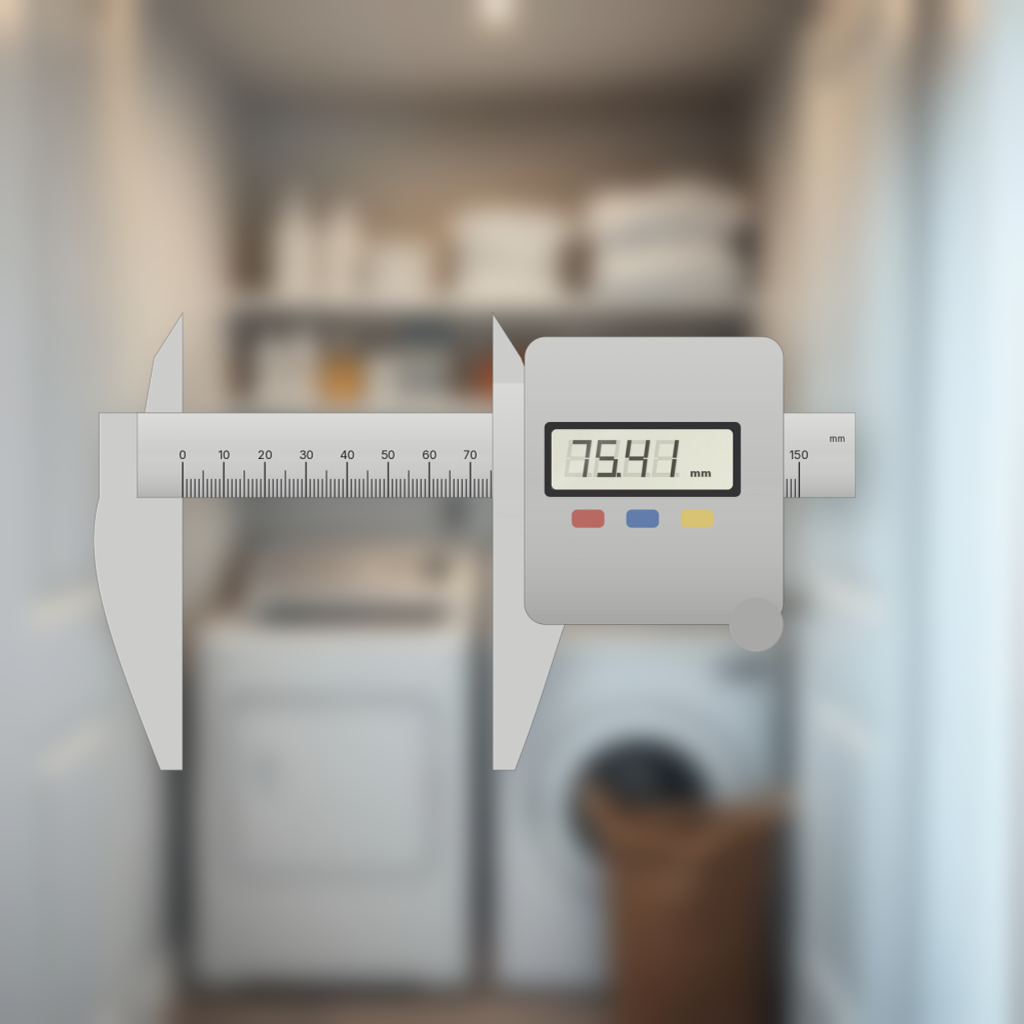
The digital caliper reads 75.41 mm
